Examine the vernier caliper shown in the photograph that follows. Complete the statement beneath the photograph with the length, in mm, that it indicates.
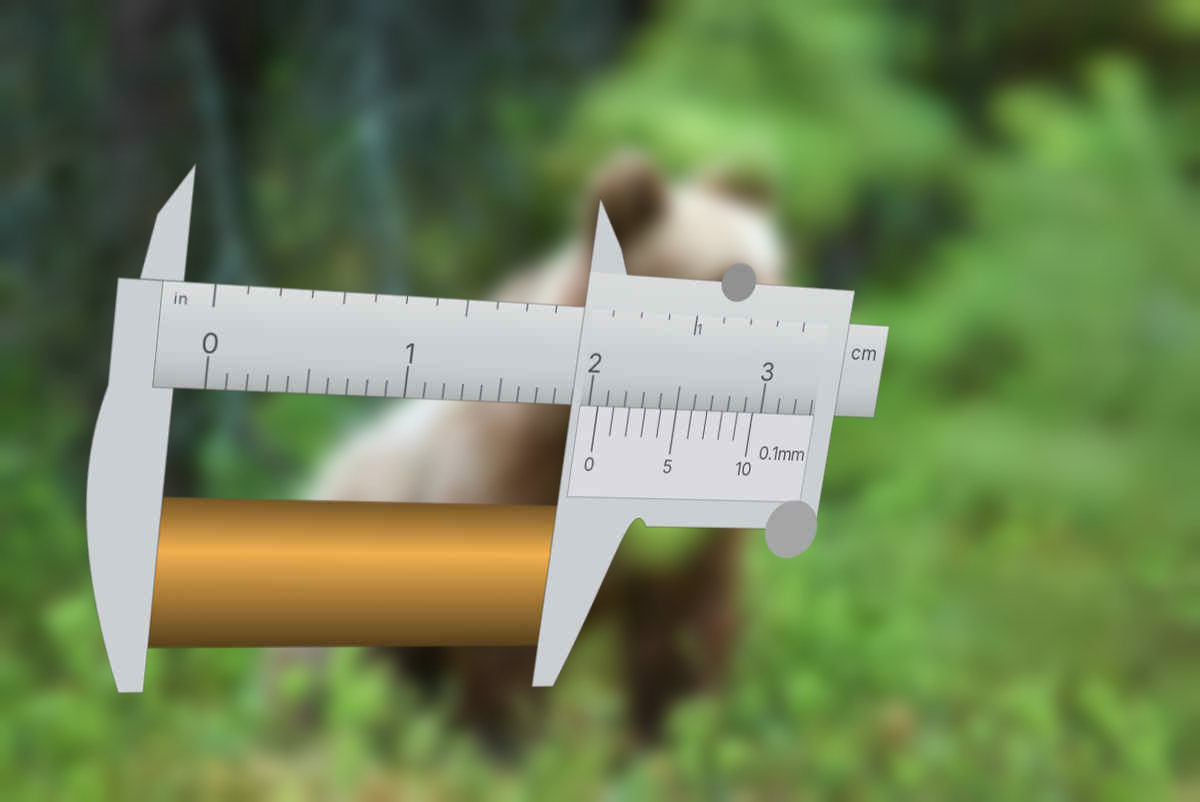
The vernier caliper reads 20.5 mm
